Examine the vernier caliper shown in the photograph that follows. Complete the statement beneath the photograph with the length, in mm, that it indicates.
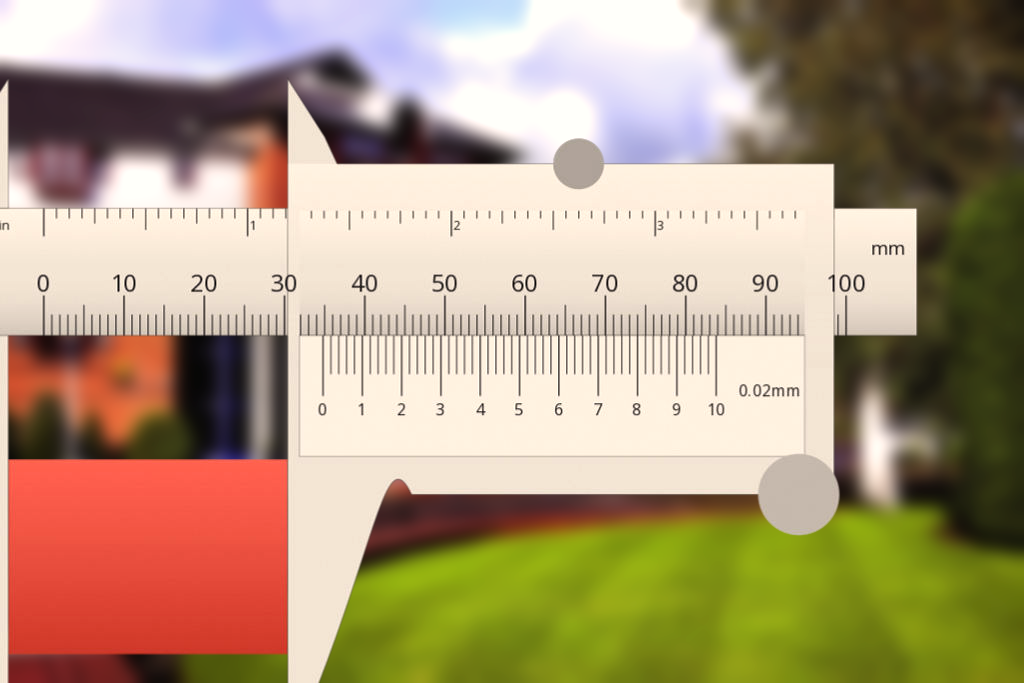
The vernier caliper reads 34.8 mm
